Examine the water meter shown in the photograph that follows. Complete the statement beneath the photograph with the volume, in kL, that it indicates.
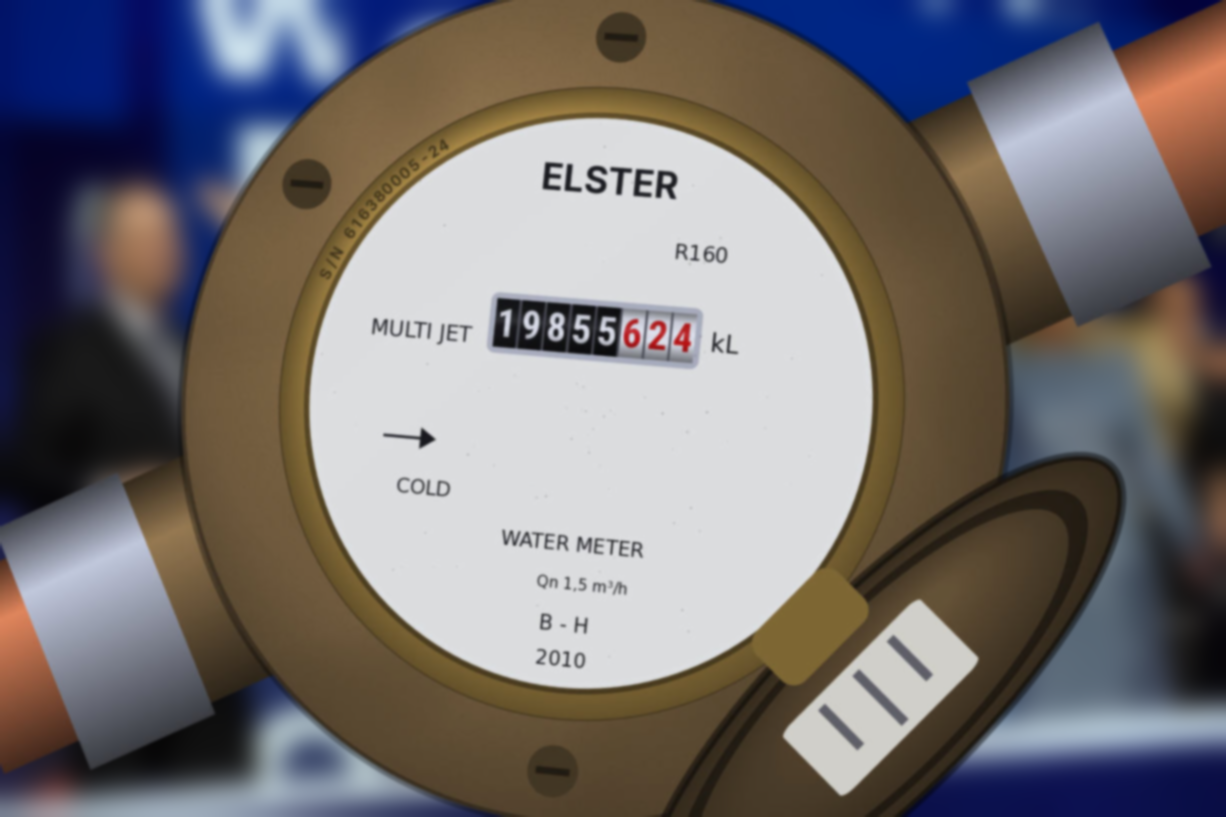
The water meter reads 19855.624 kL
